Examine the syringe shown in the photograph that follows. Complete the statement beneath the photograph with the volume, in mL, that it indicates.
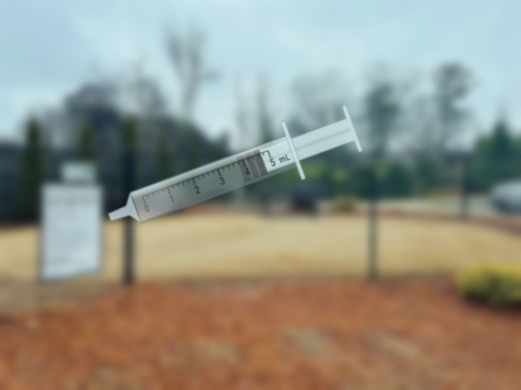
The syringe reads 3.8 mL
